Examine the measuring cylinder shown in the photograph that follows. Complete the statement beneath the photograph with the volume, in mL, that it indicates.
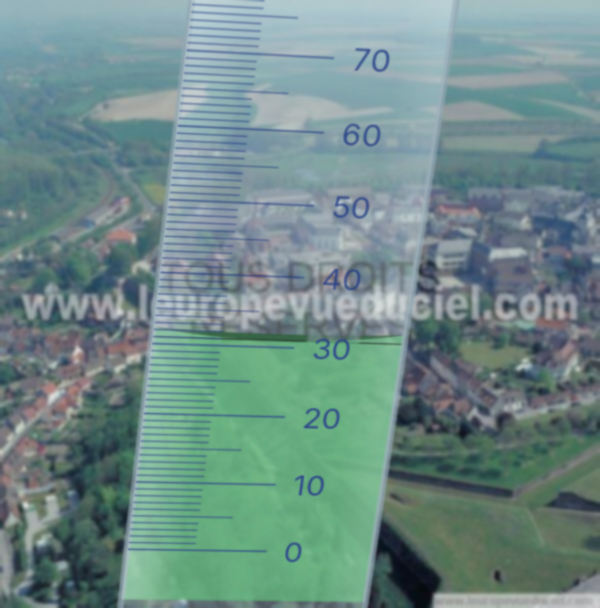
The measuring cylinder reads 31 mL
